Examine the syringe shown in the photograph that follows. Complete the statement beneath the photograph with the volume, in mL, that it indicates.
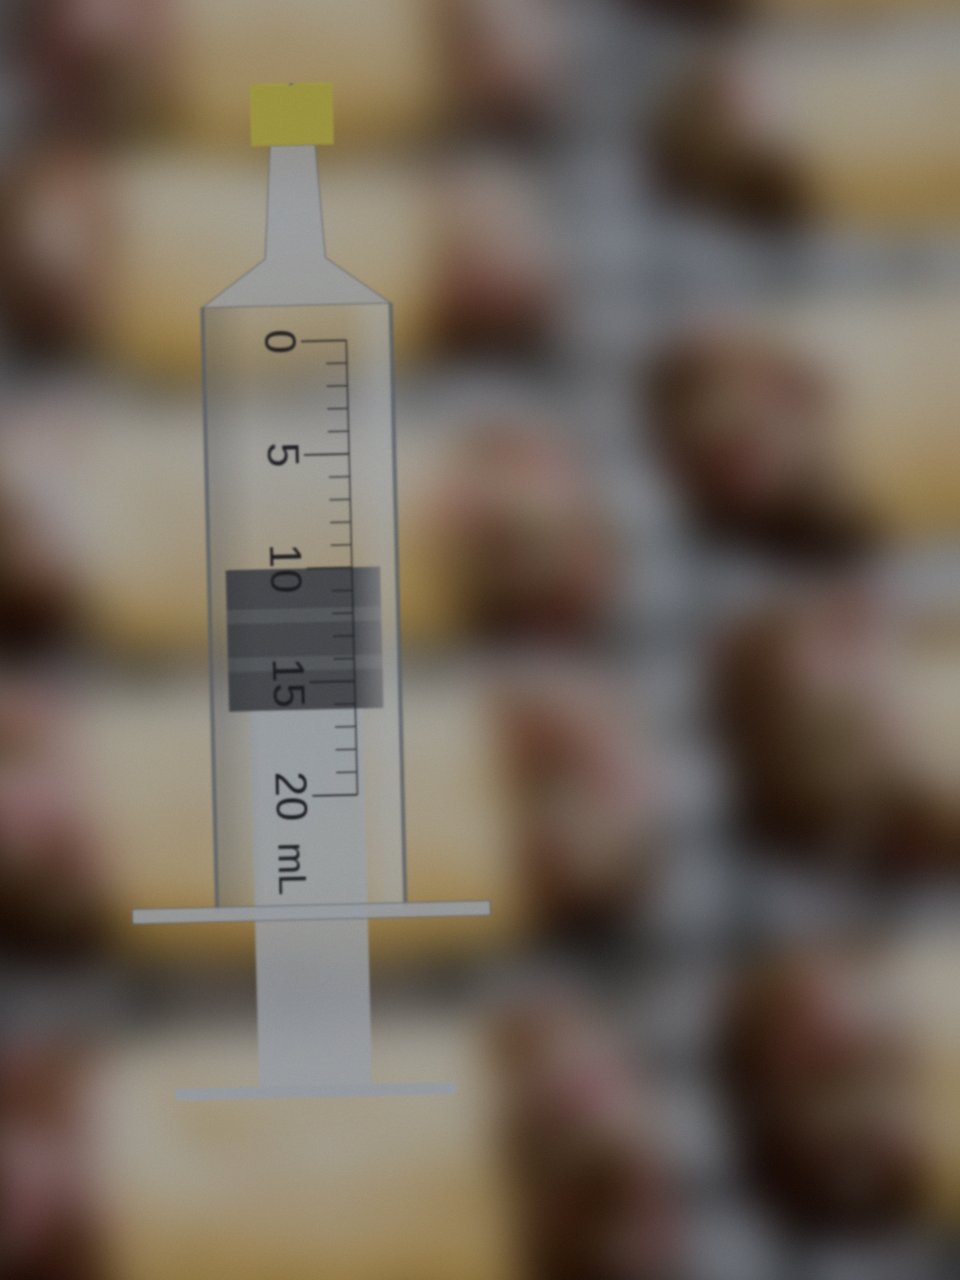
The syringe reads 10 mL
